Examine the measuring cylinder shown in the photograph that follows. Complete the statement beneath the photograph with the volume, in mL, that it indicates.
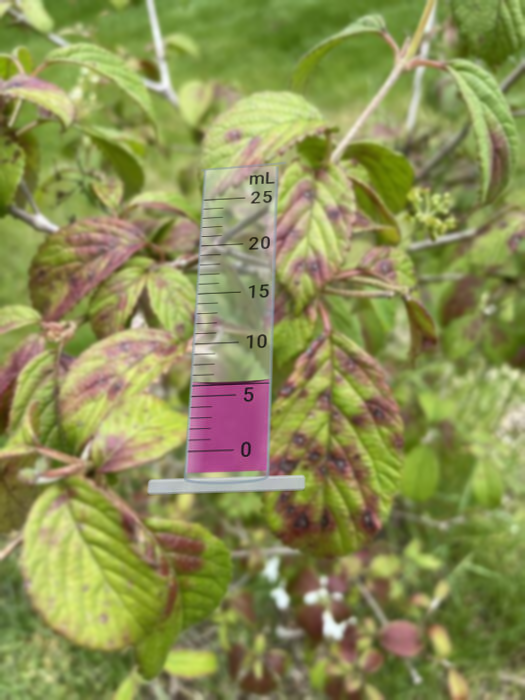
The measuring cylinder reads 6 mL
